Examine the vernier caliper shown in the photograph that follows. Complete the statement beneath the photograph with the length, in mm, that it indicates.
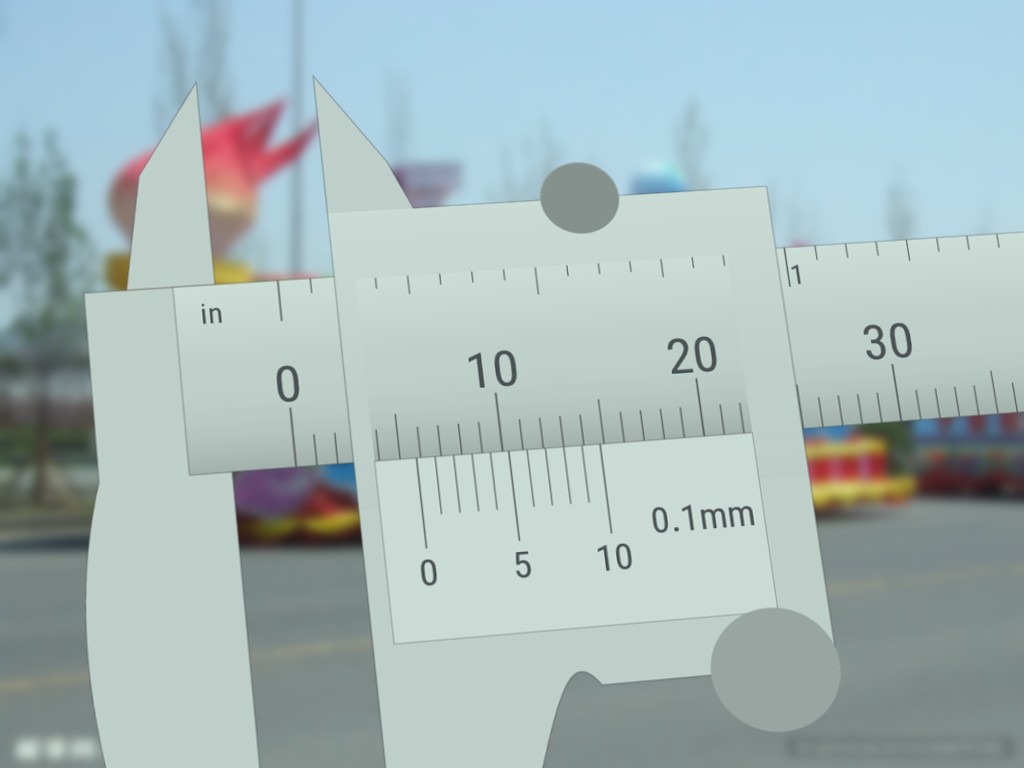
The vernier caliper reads 5.8 mm
